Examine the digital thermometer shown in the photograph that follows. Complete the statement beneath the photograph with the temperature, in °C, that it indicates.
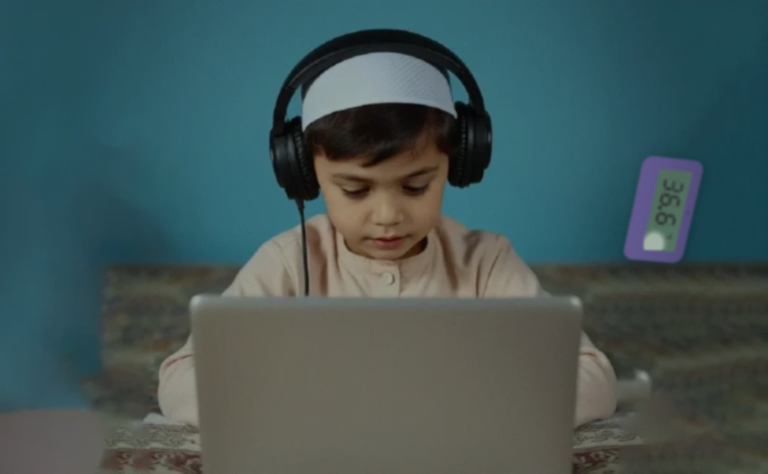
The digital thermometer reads 36.6 °C
